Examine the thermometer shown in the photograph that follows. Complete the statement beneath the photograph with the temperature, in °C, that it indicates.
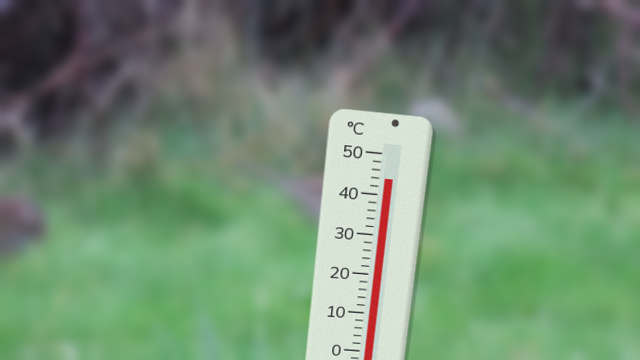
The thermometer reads 44 °C
